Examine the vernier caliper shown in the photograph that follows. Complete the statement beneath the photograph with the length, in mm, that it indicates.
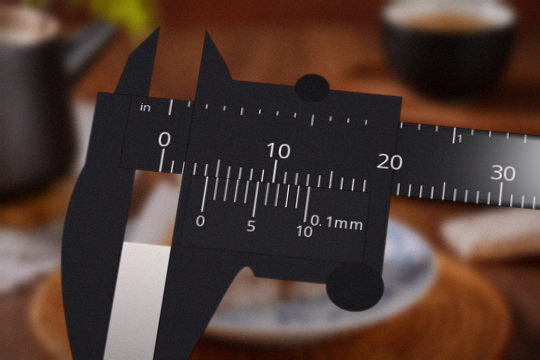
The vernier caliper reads 4.2 mm
